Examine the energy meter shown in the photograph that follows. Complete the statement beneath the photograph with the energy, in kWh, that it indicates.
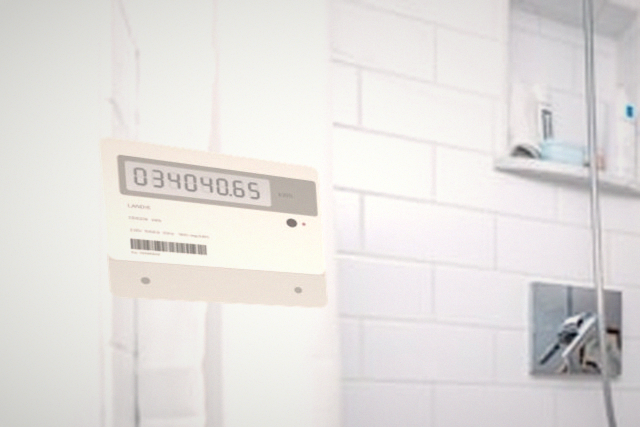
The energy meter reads 34040.65 kWh
